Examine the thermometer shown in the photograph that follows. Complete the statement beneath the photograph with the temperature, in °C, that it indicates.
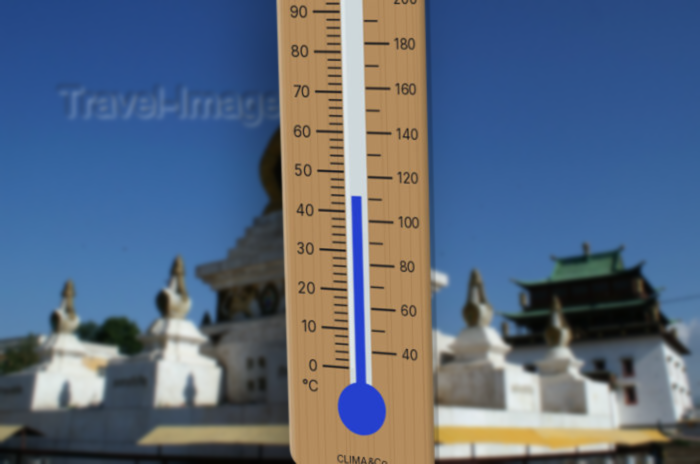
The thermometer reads 44 °C
